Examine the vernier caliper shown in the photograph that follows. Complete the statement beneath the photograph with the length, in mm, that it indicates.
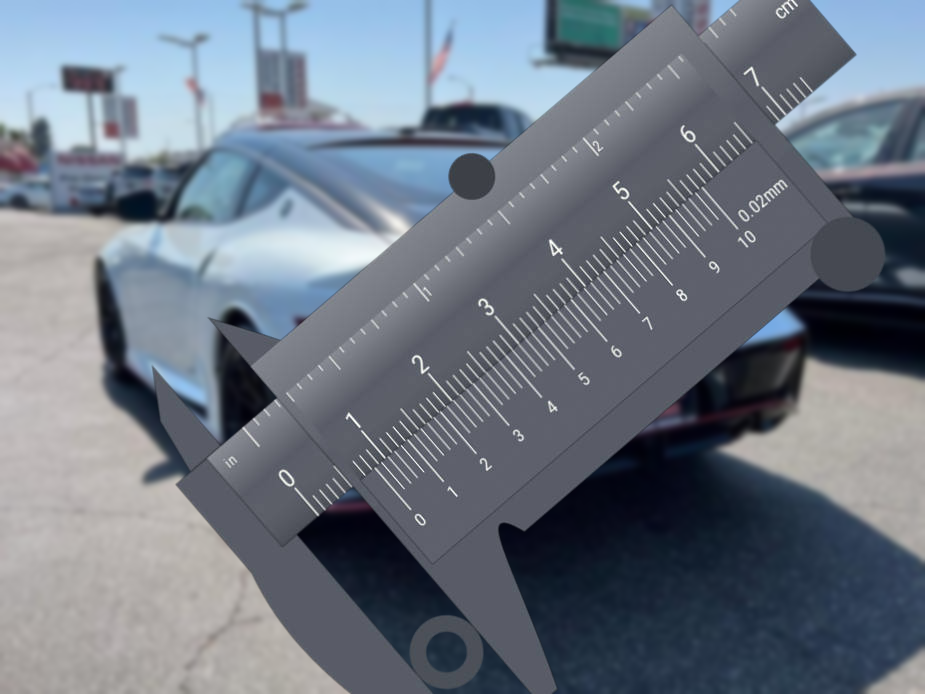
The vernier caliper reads 8.4 mm
